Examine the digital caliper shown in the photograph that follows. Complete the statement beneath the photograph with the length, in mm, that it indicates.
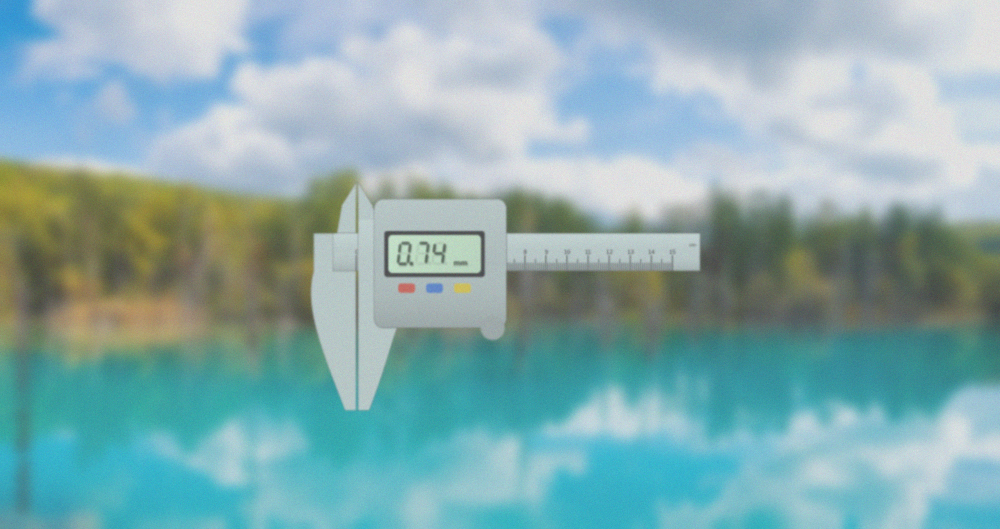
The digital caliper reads 0.74 mm
